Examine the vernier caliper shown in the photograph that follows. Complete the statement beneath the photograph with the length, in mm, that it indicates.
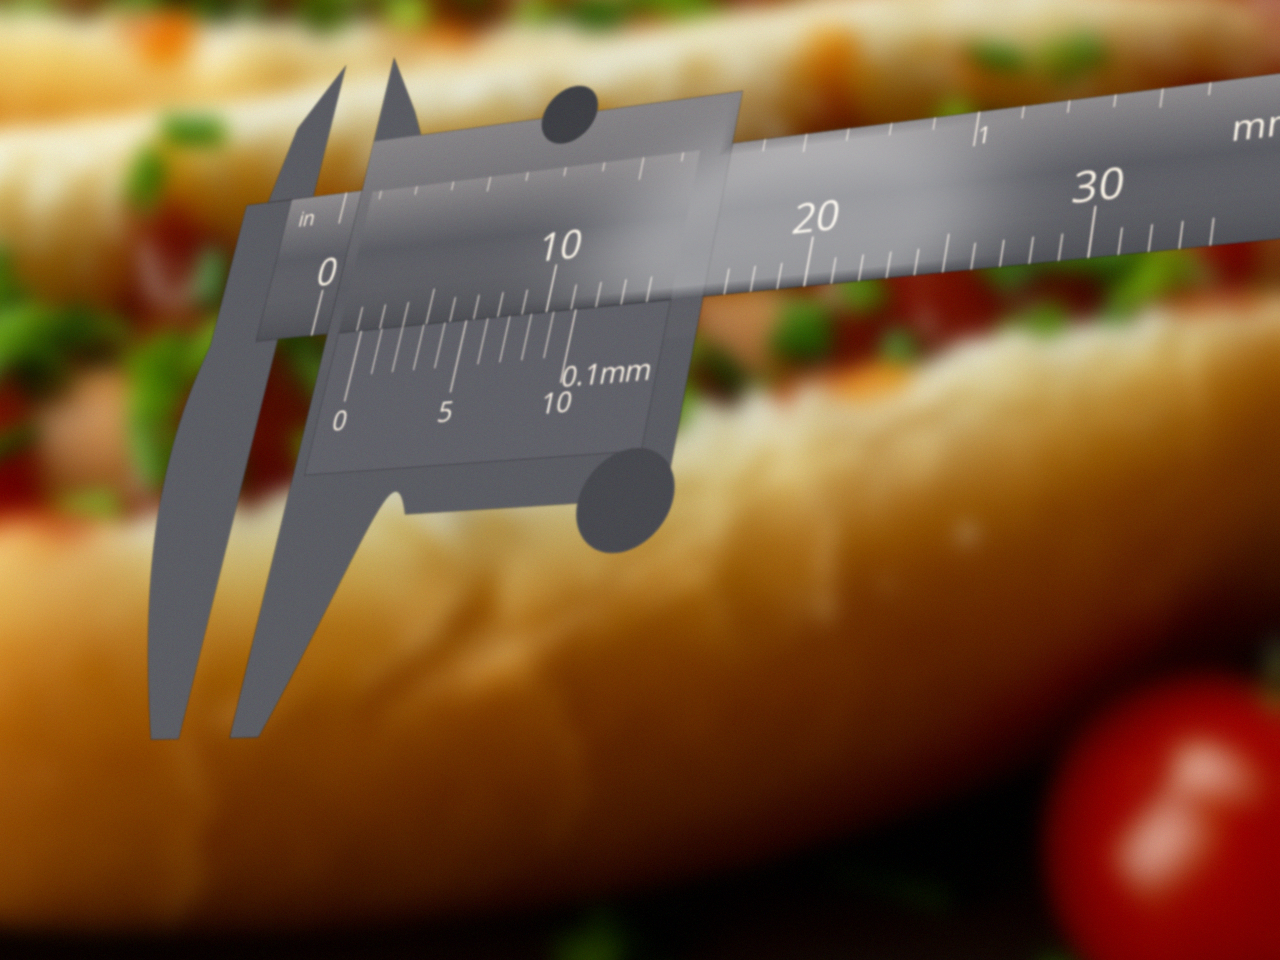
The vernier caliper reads 2.2 mm
